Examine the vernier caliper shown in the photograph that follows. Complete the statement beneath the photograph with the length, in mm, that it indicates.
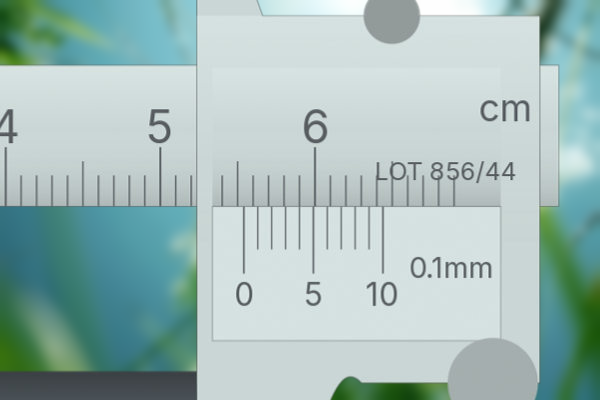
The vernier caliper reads 55.4 mm
